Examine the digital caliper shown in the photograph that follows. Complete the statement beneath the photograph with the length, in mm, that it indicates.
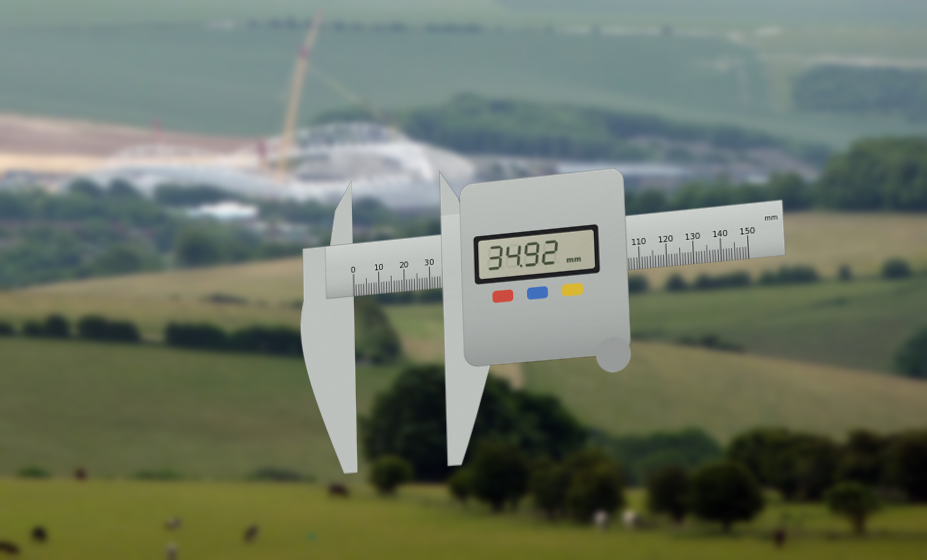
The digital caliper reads 34.92 mm
